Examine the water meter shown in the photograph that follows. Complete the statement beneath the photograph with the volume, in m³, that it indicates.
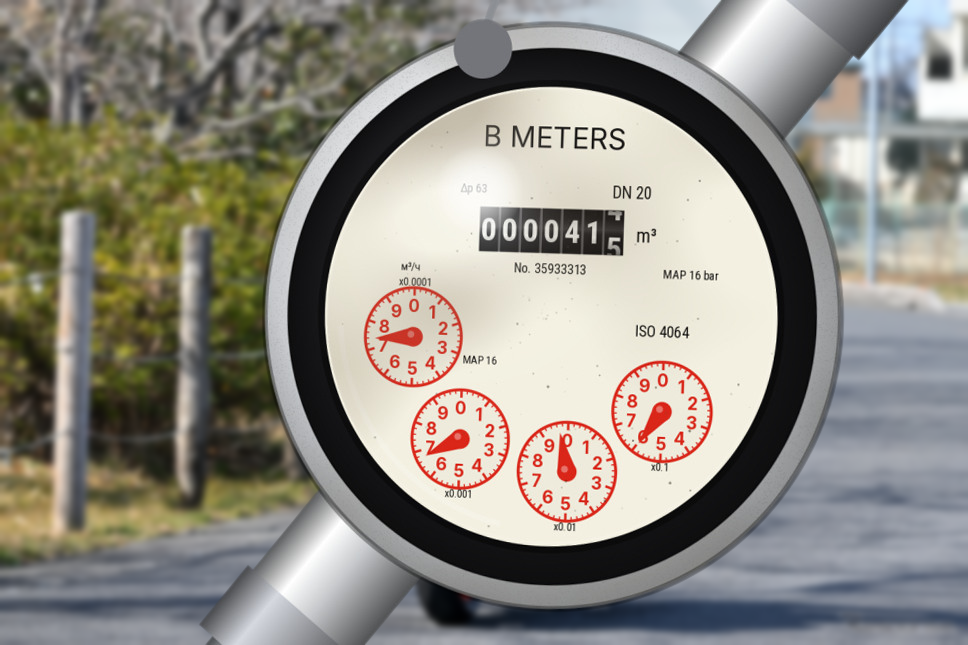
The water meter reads 414.5967 m³
